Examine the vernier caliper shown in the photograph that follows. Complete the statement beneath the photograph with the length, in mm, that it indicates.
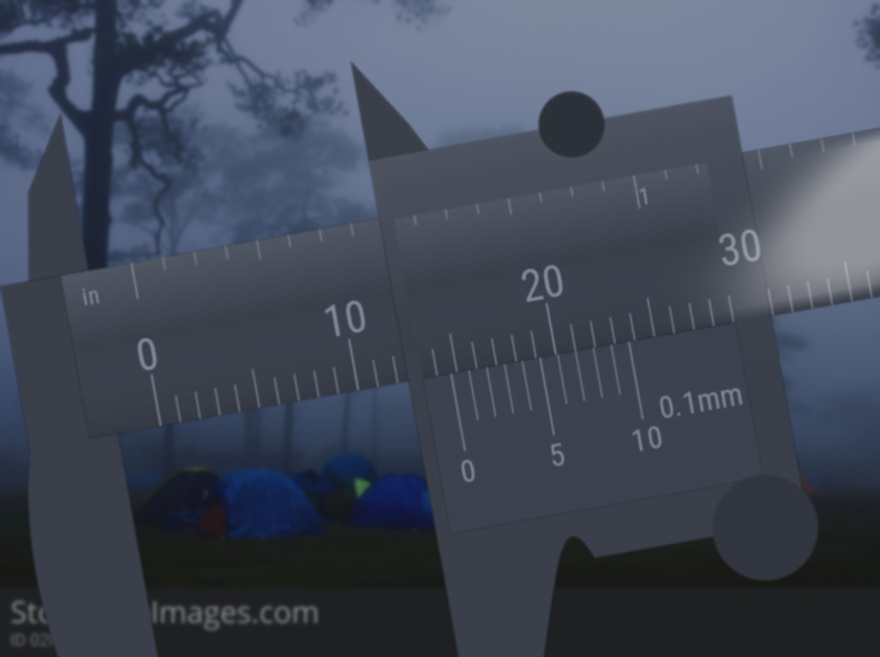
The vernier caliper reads 14.7 mm
